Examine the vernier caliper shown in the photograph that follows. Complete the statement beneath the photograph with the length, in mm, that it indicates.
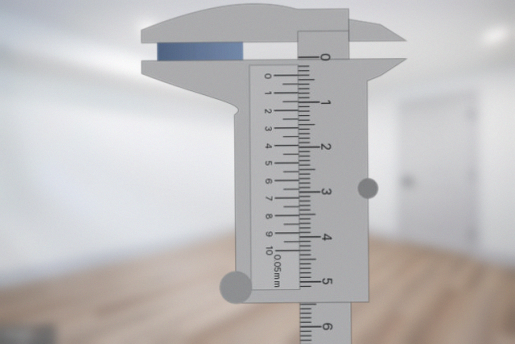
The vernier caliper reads 4.0 mm
